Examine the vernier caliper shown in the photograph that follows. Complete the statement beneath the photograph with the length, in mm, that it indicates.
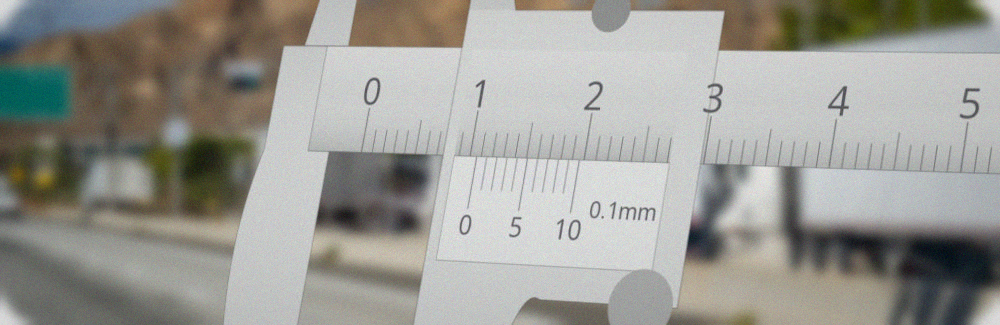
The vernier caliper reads 10.6 mm
